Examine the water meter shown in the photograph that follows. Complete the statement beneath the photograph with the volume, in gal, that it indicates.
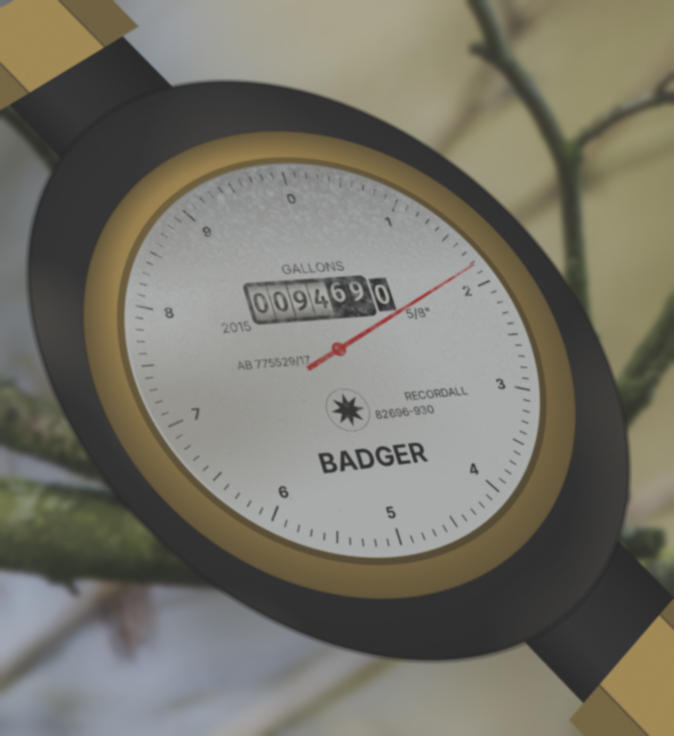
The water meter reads 94691.8 gal
